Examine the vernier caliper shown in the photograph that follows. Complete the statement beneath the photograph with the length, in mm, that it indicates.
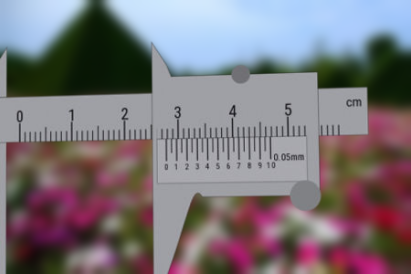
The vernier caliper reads 27.8 mm
